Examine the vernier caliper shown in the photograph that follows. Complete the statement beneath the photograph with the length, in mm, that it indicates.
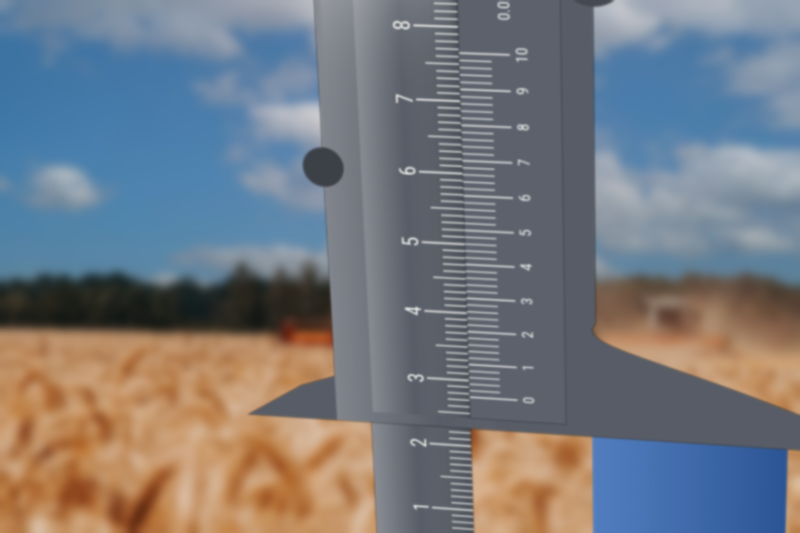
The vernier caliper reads 27.5 mm
